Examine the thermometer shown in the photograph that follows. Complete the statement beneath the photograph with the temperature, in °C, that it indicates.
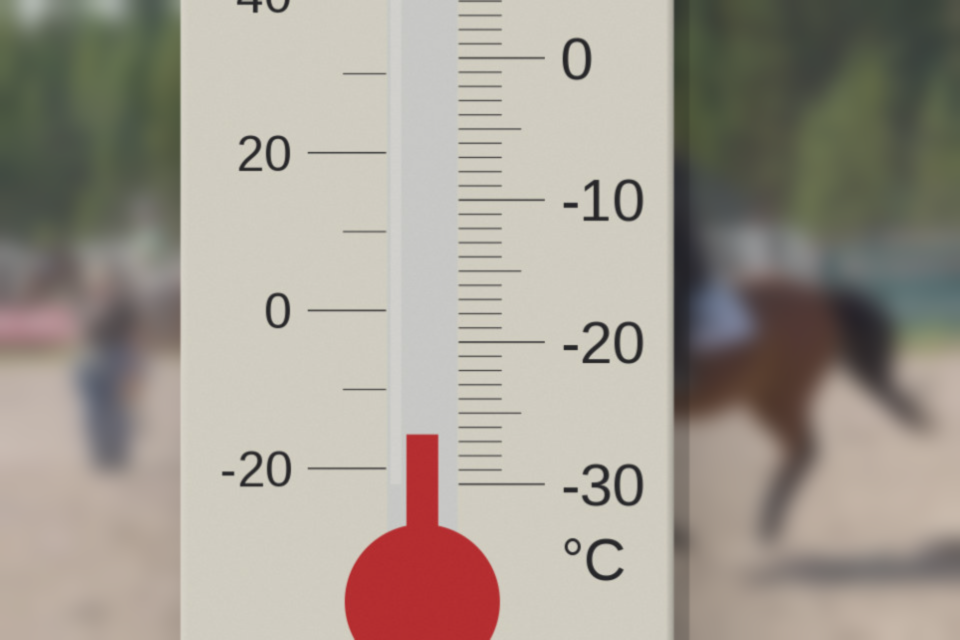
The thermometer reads -26.5 °C
